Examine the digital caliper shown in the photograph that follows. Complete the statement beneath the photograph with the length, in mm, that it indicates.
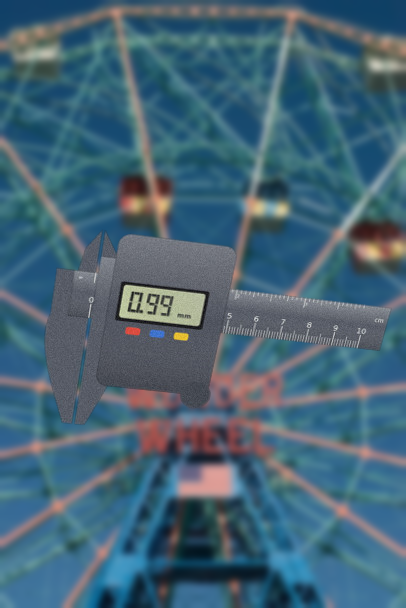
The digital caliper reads 0.99 mm
